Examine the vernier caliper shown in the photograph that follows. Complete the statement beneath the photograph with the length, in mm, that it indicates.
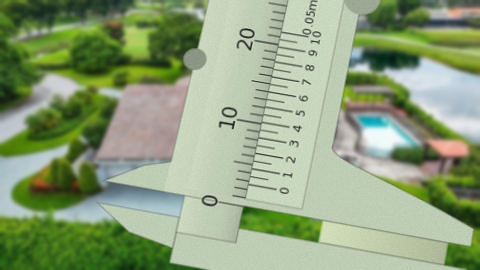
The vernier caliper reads 2.6 mm
